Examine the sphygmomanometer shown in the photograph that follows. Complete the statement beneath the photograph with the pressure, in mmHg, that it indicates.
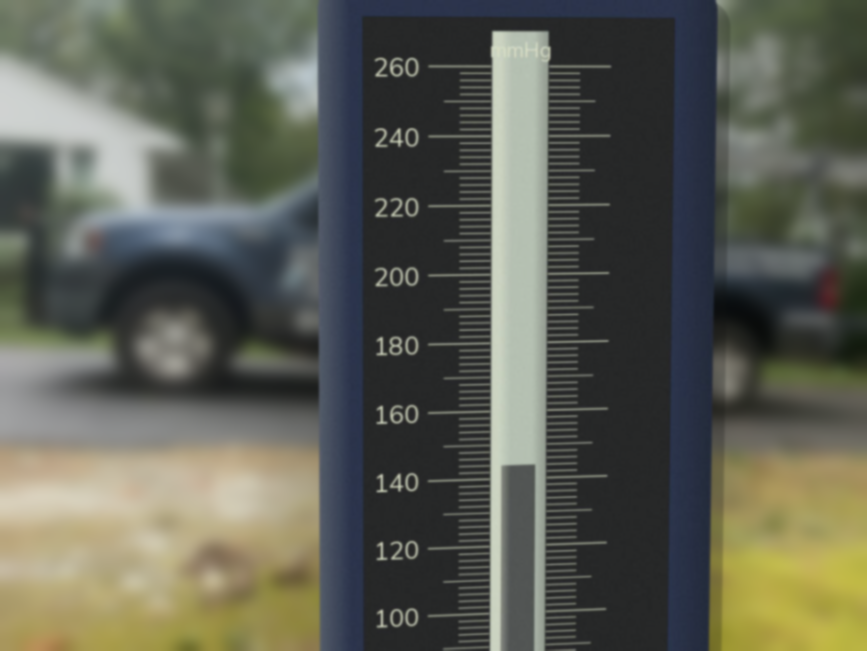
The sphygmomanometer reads 144 mmHg
